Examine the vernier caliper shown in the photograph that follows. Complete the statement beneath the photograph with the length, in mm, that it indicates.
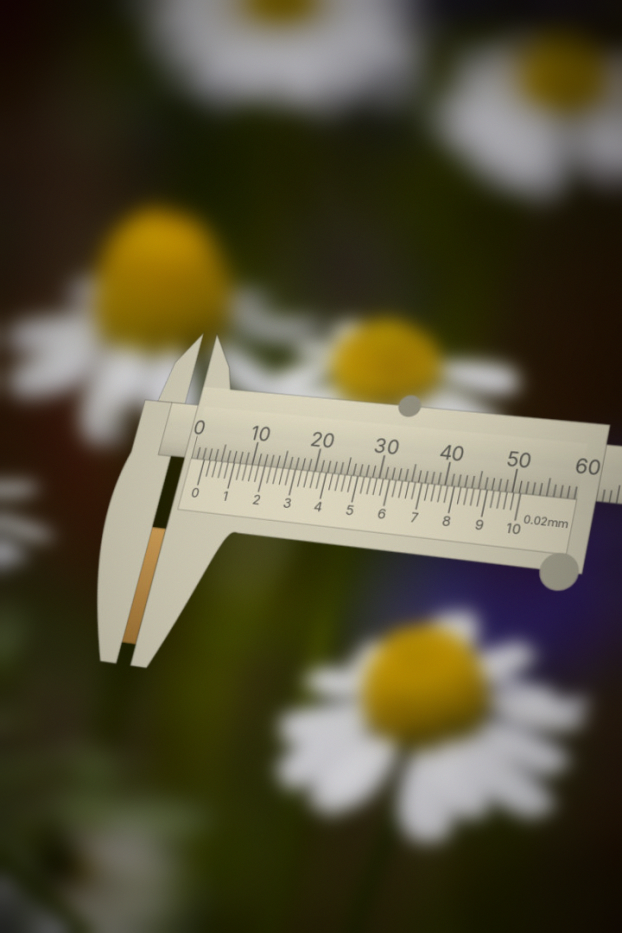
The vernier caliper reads 2.2 mm
